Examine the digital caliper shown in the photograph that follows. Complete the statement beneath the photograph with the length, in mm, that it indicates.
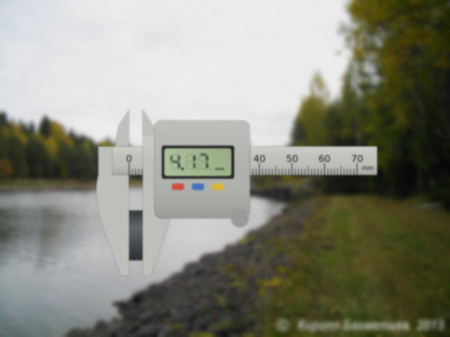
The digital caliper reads 4.17 mm
